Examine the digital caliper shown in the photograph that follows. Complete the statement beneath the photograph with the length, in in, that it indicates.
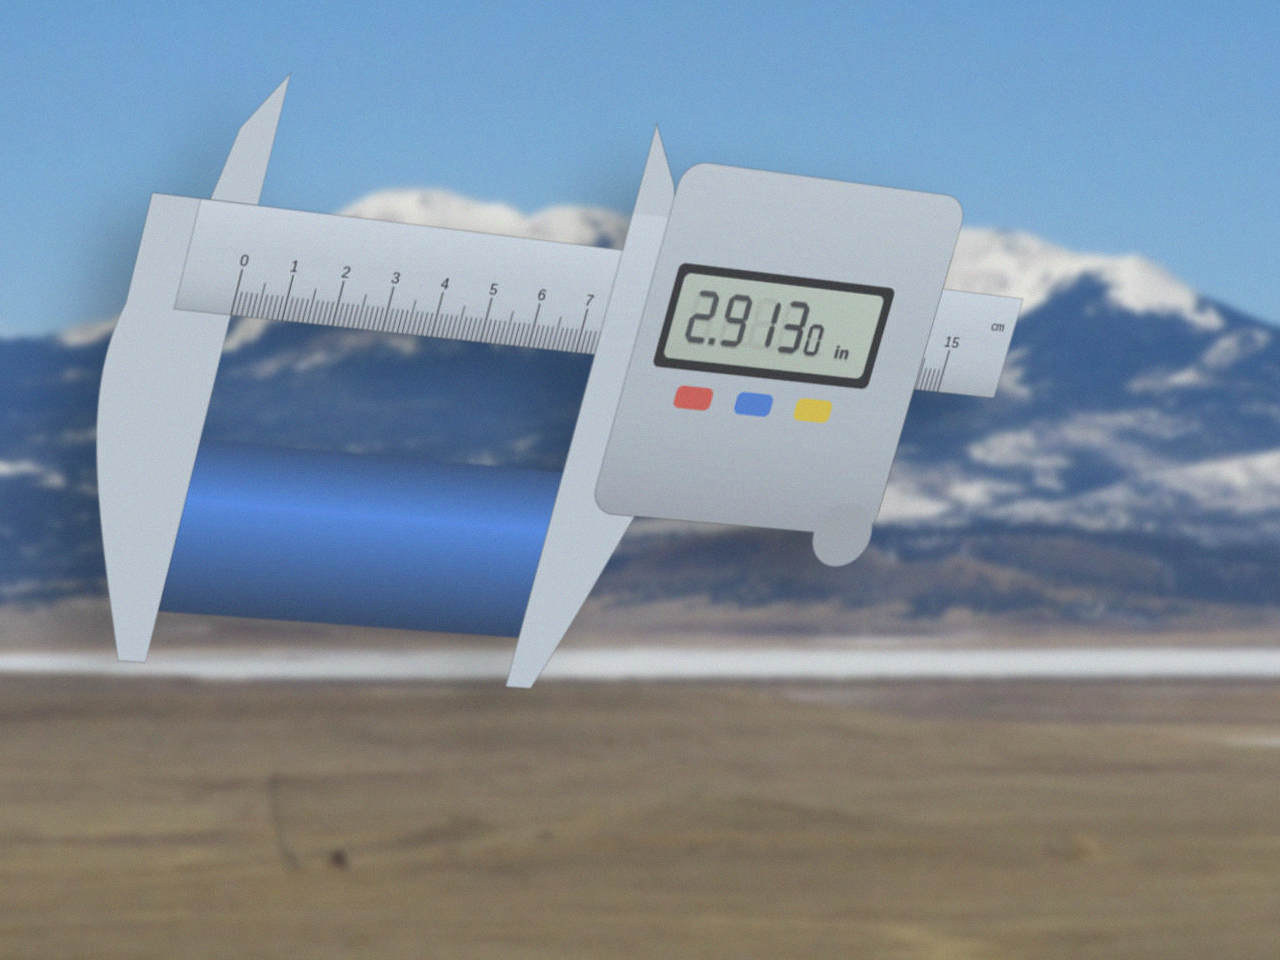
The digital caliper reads 2.9130 in
